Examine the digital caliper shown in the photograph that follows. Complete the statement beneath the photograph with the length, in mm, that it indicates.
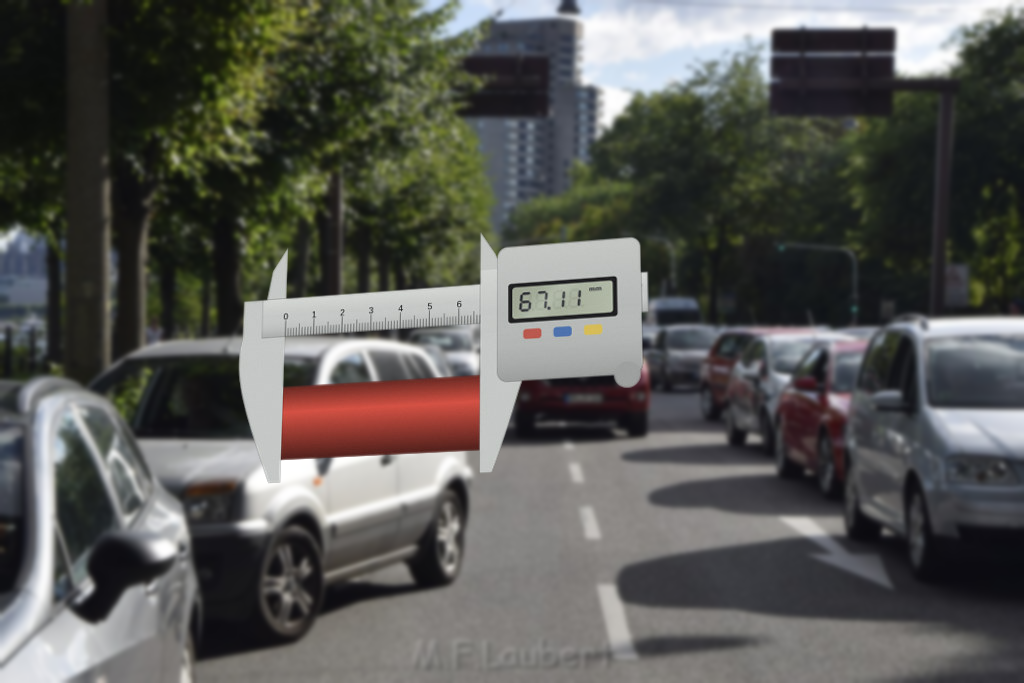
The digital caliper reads 67.11 mm
